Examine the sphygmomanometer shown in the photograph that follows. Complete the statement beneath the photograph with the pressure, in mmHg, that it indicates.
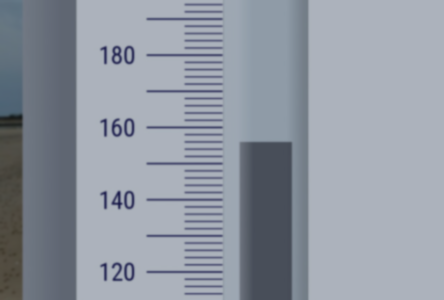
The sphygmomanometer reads 156 mmHg
